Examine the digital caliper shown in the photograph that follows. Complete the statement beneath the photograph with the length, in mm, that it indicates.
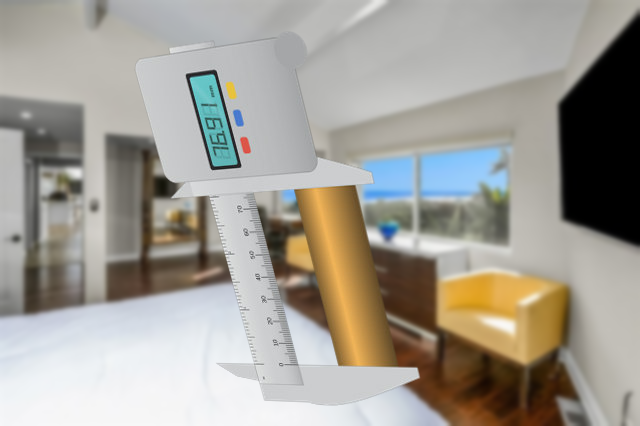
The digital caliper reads 76.91 mm
